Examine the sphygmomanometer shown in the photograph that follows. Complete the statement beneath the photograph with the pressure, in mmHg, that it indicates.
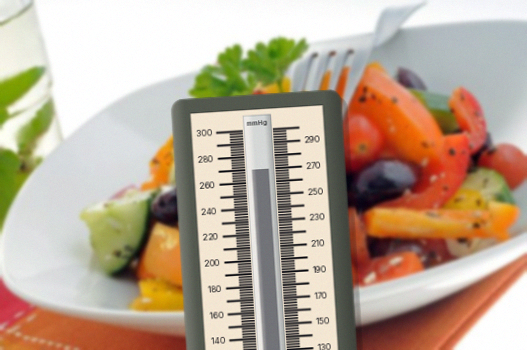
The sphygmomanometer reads 270 mmHg
